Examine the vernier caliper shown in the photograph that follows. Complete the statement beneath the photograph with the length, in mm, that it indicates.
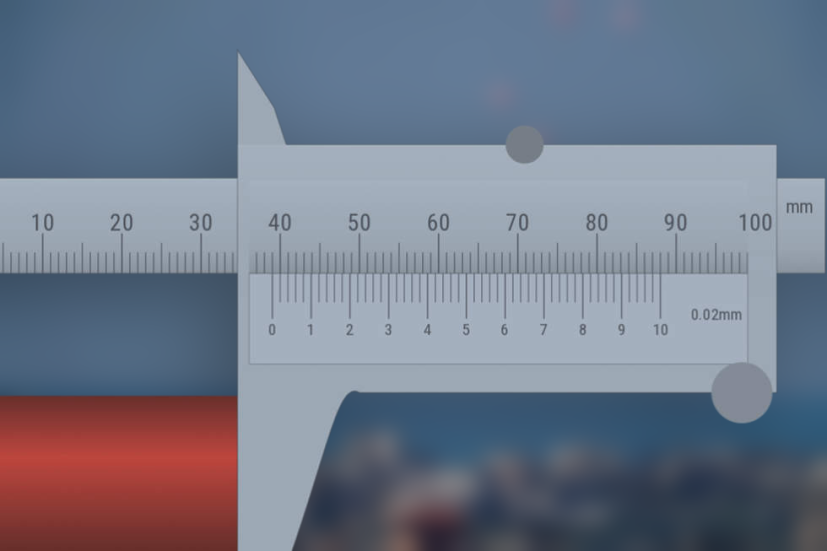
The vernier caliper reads 39.0 mm
